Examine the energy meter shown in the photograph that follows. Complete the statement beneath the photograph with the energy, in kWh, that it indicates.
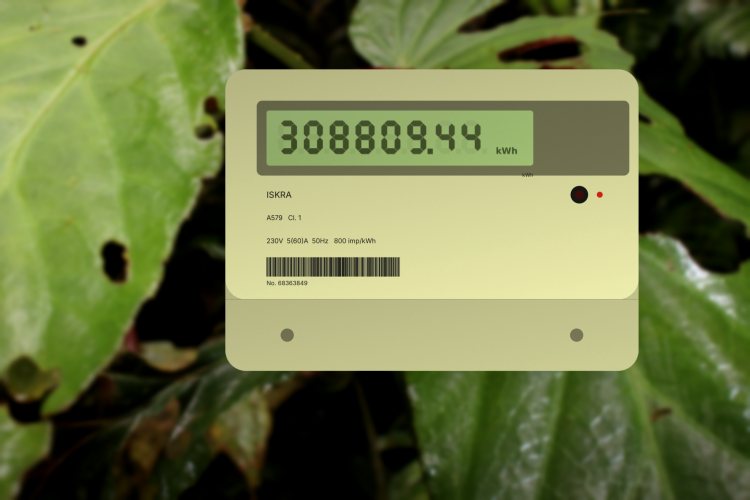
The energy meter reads 308809.44 kWh
